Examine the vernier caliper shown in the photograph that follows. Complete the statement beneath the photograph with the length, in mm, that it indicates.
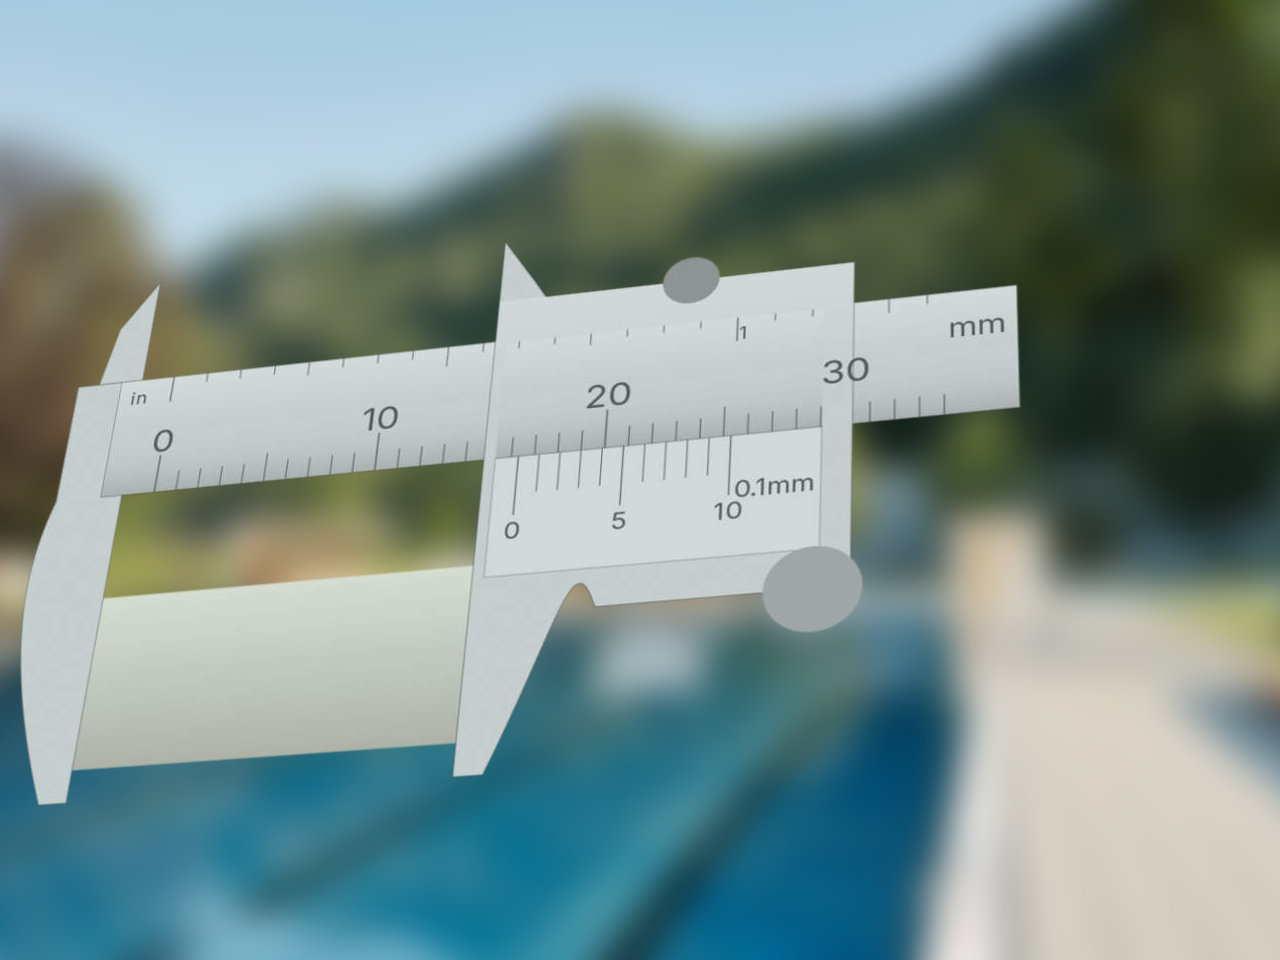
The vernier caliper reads 16.3 mm
